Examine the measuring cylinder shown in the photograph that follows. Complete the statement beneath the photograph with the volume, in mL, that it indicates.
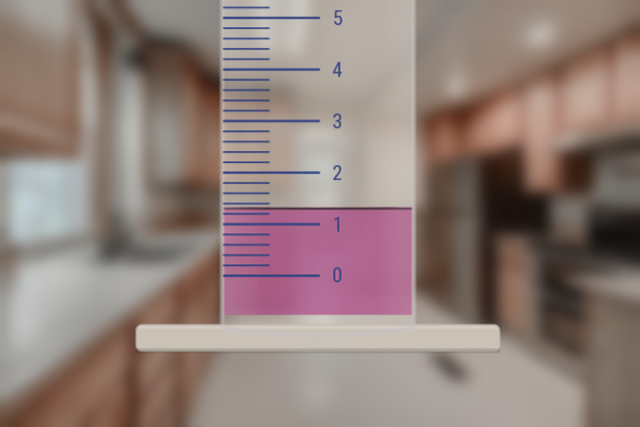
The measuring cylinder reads 1.3 mL
